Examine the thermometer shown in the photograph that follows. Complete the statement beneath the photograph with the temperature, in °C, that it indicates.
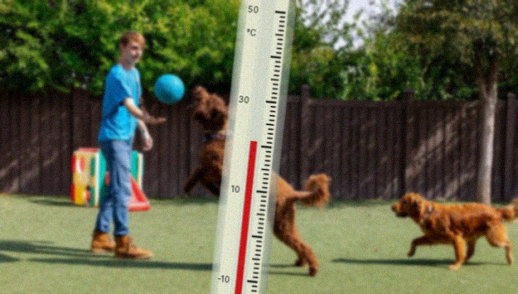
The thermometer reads 21 °C
